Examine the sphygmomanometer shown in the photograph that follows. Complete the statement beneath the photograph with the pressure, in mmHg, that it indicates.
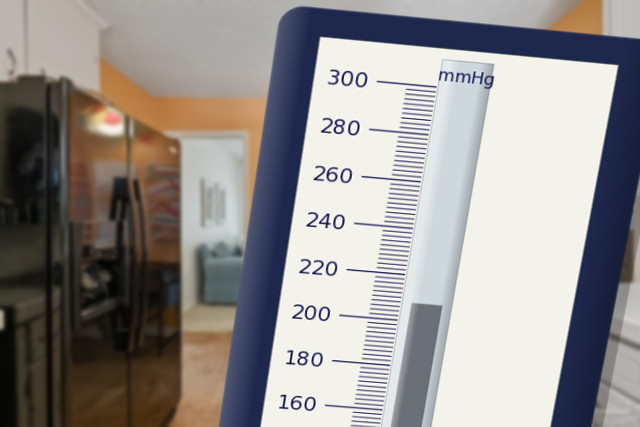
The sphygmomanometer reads 208 mmHg
